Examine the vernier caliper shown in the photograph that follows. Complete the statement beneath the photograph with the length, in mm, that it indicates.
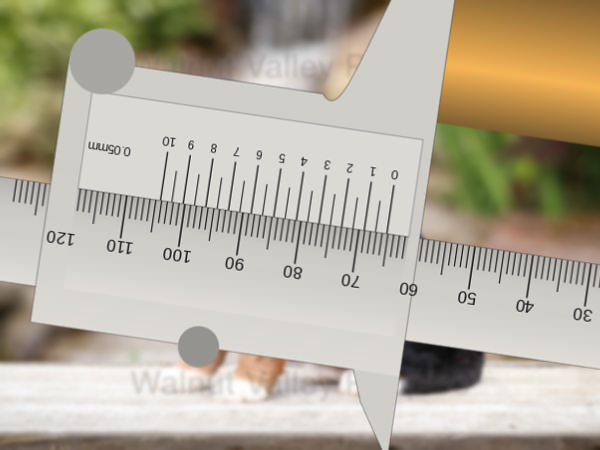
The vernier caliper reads 65.2 mm
